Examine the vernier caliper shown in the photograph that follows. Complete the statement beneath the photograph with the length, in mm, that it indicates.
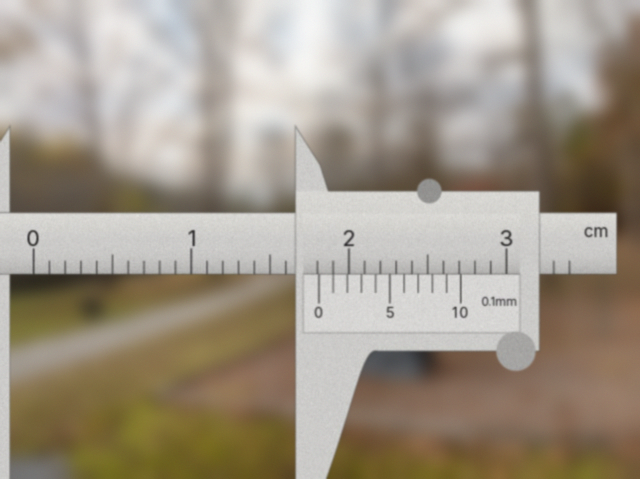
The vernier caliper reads 18.1 mm
